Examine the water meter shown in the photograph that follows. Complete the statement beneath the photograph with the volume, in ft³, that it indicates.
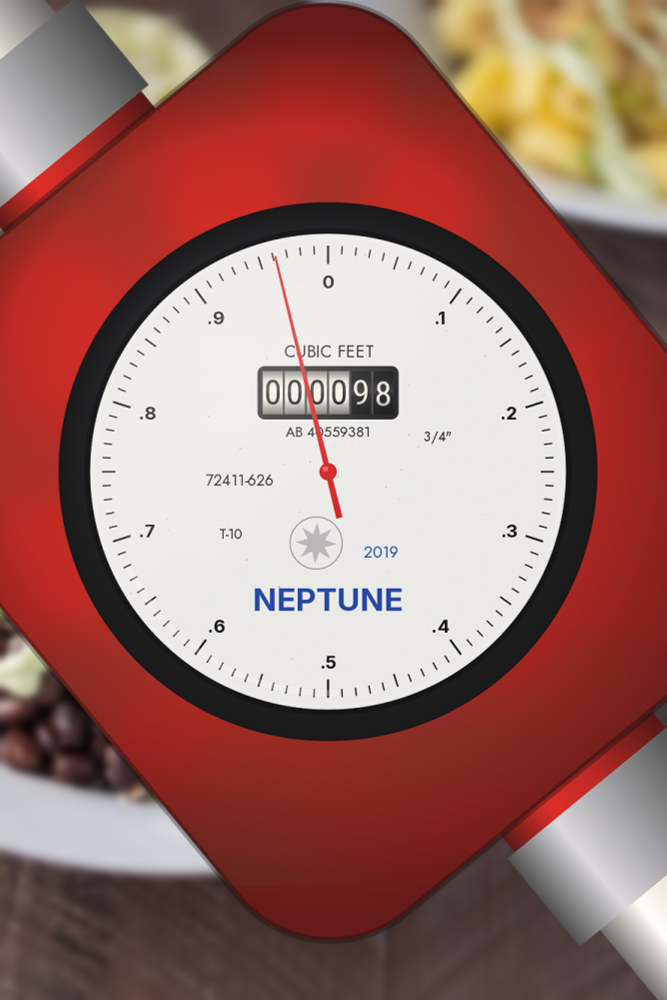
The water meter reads 97.96 ft³
